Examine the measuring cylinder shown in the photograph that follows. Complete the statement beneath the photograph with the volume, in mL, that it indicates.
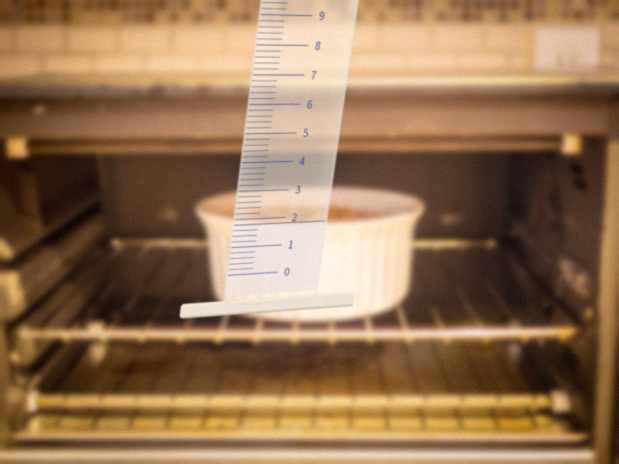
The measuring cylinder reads 1.8 mL
